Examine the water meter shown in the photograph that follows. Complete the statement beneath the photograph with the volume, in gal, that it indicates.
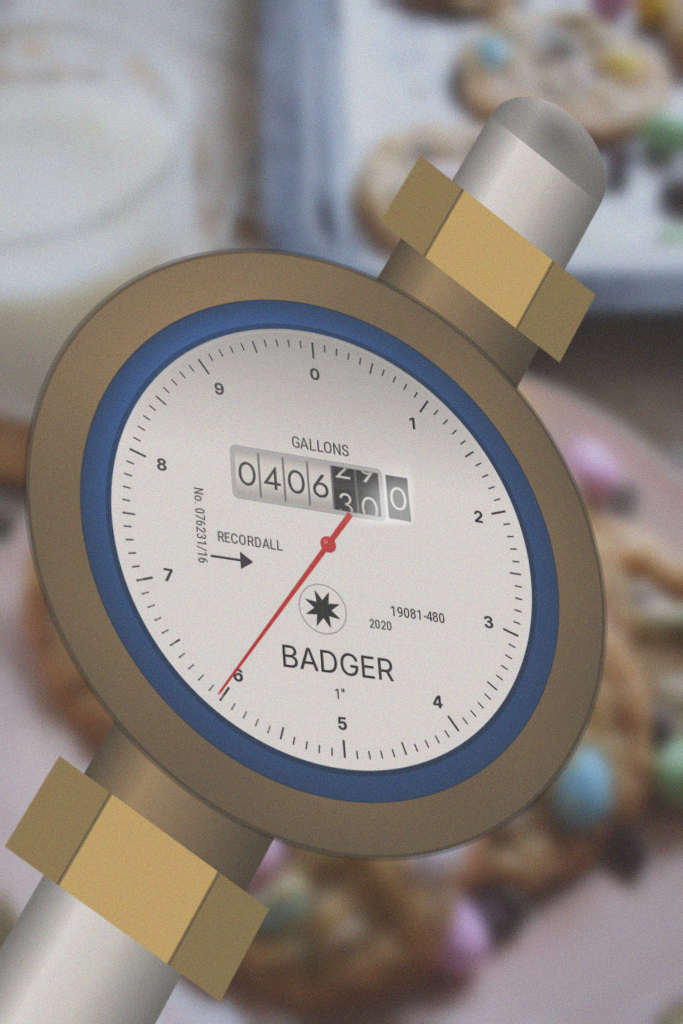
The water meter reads 406296.0 gal
